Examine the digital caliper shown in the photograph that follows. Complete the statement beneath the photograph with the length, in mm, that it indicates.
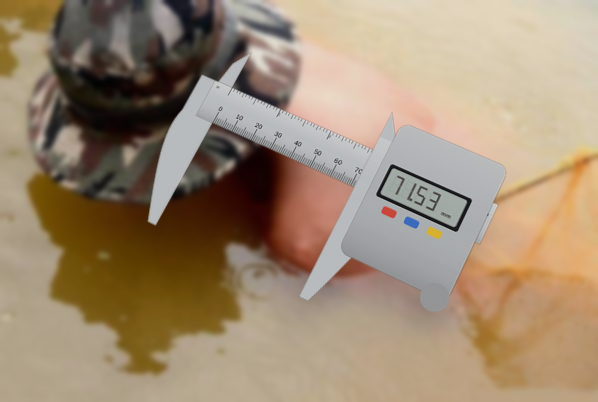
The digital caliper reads 71.53 mm
